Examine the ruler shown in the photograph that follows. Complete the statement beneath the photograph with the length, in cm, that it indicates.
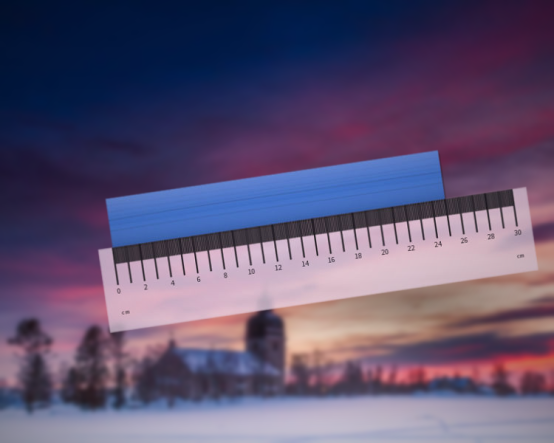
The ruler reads 25 cm
